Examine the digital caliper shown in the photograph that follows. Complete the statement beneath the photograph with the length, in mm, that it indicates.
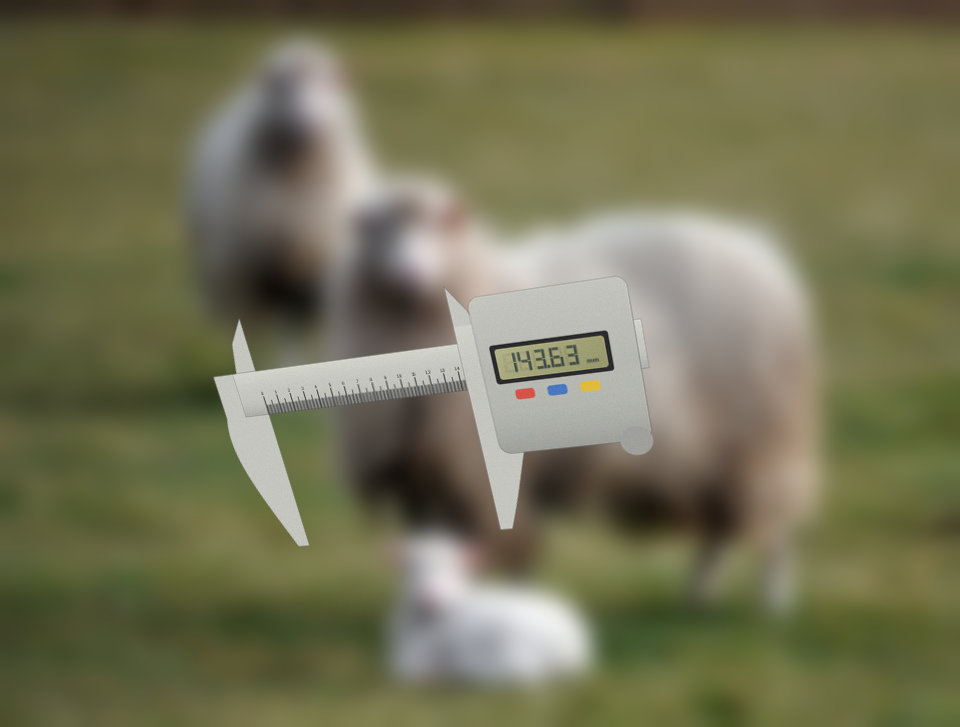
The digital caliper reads 143.63 mm
